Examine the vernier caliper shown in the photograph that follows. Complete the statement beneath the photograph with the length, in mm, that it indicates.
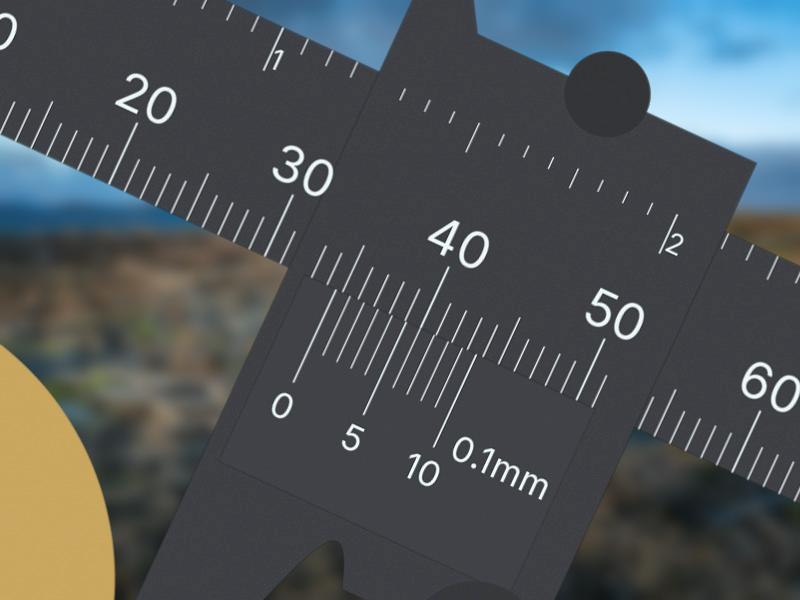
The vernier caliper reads 34.6 mm
